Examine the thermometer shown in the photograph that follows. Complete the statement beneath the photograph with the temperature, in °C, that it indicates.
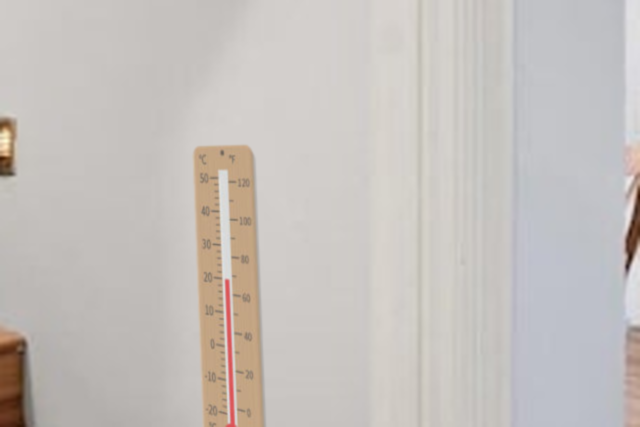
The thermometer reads 20 °C
